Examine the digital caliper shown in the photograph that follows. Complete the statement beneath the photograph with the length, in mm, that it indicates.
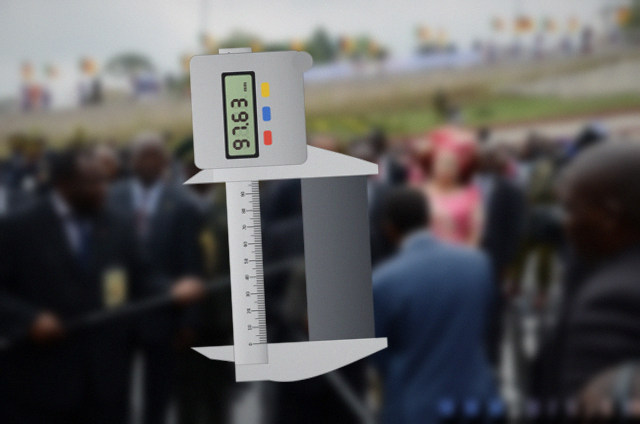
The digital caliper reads 97.63 mm
